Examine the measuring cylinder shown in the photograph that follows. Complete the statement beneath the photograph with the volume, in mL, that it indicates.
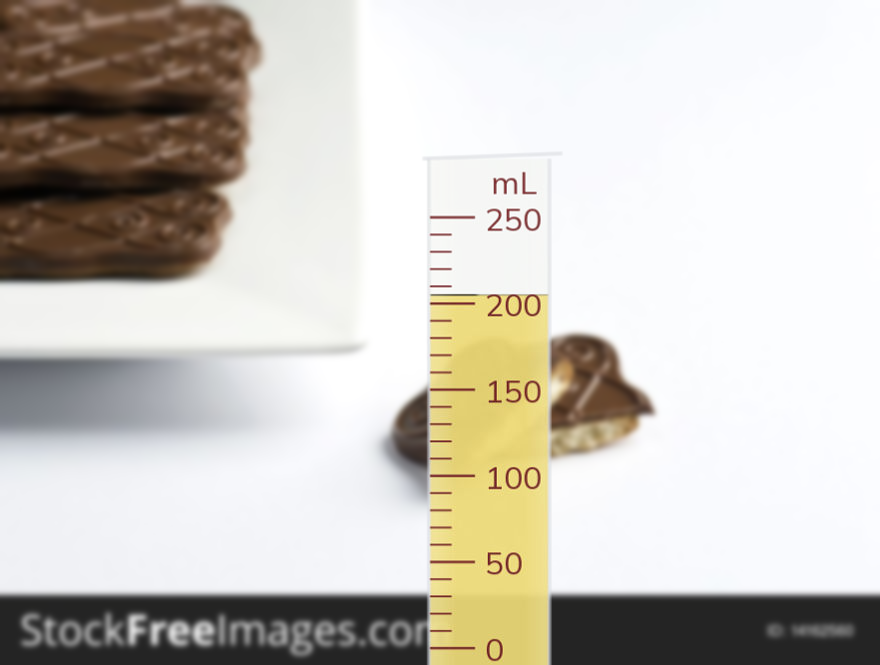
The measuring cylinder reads 205 mL
